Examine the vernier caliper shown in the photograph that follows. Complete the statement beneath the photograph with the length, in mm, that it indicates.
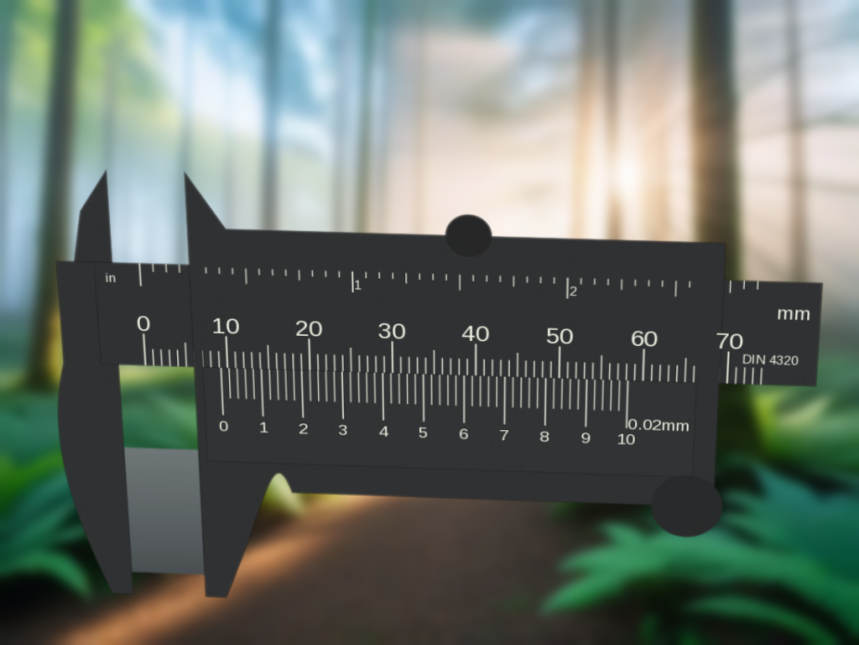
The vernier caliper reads 9.2 mm
